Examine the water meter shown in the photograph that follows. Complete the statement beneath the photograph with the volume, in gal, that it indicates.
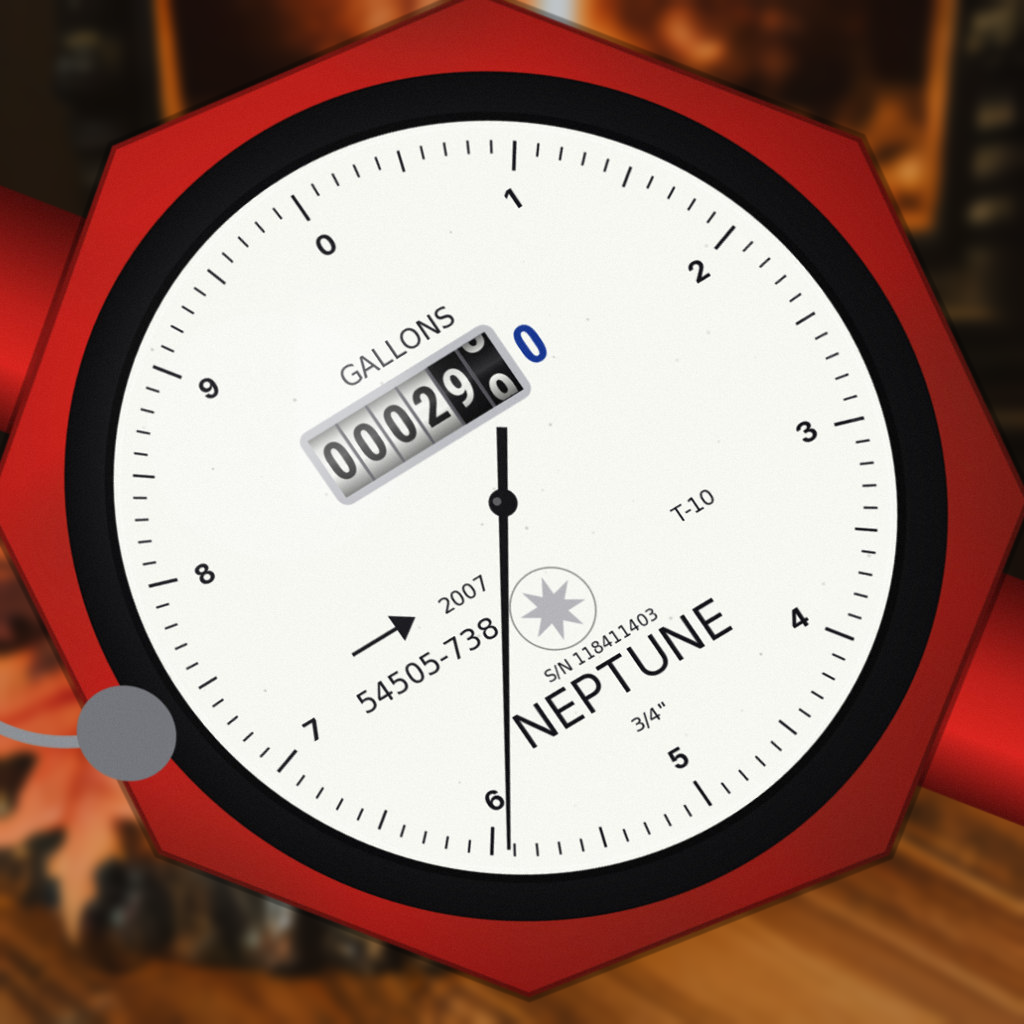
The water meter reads 2985.9 gal
